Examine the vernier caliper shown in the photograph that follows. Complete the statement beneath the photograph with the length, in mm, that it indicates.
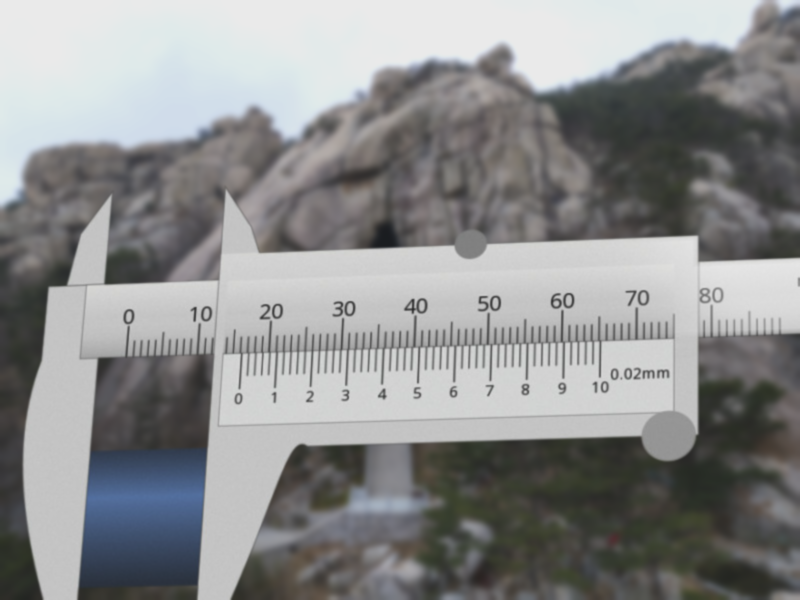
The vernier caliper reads 16.2 mm
